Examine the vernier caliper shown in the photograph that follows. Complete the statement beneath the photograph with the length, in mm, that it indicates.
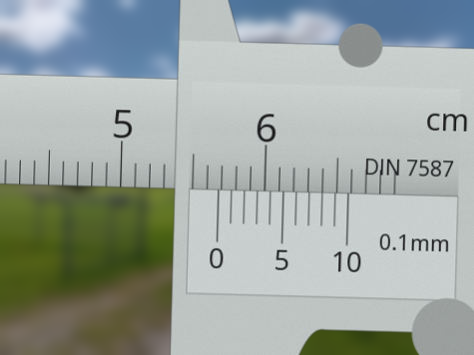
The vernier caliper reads 56.8 mm
